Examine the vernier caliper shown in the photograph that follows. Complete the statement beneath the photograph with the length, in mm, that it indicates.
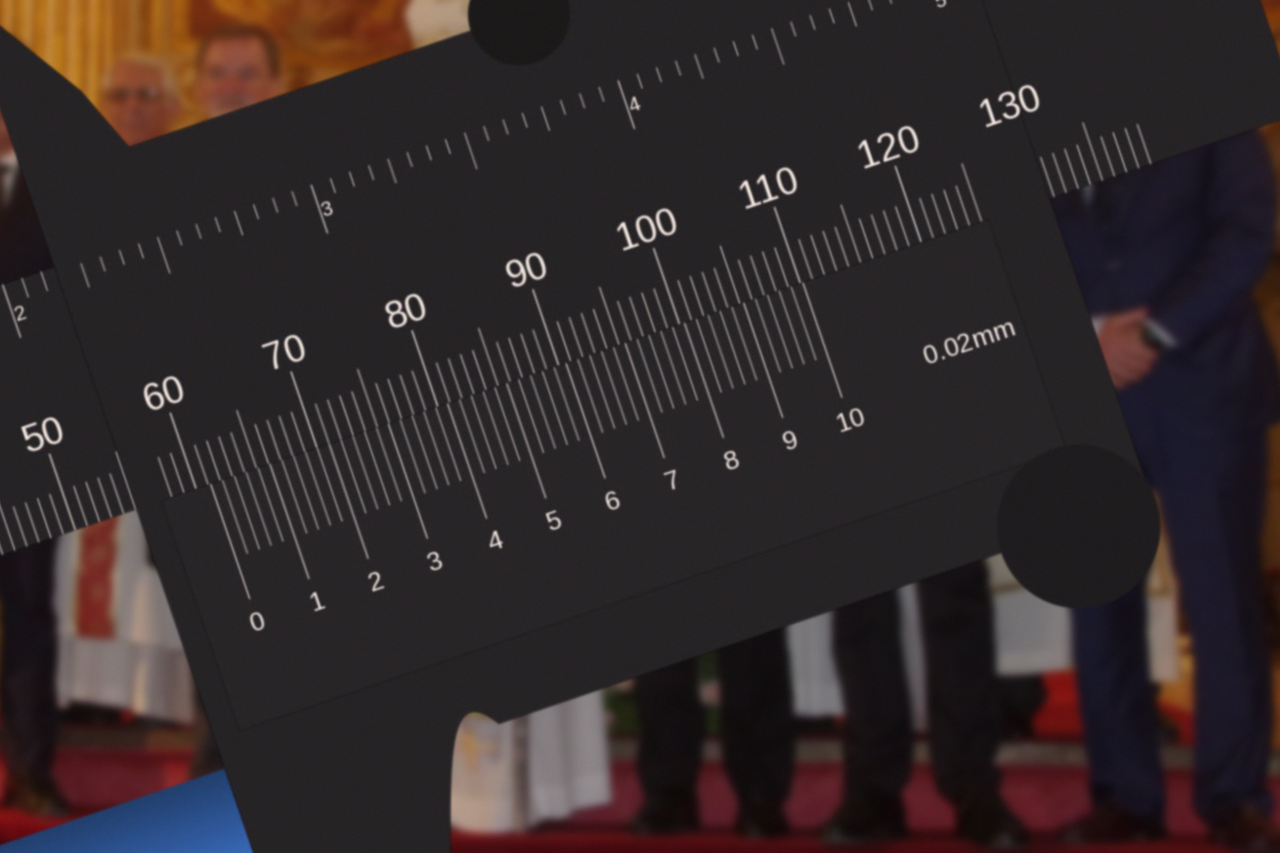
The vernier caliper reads 61.2 mm
